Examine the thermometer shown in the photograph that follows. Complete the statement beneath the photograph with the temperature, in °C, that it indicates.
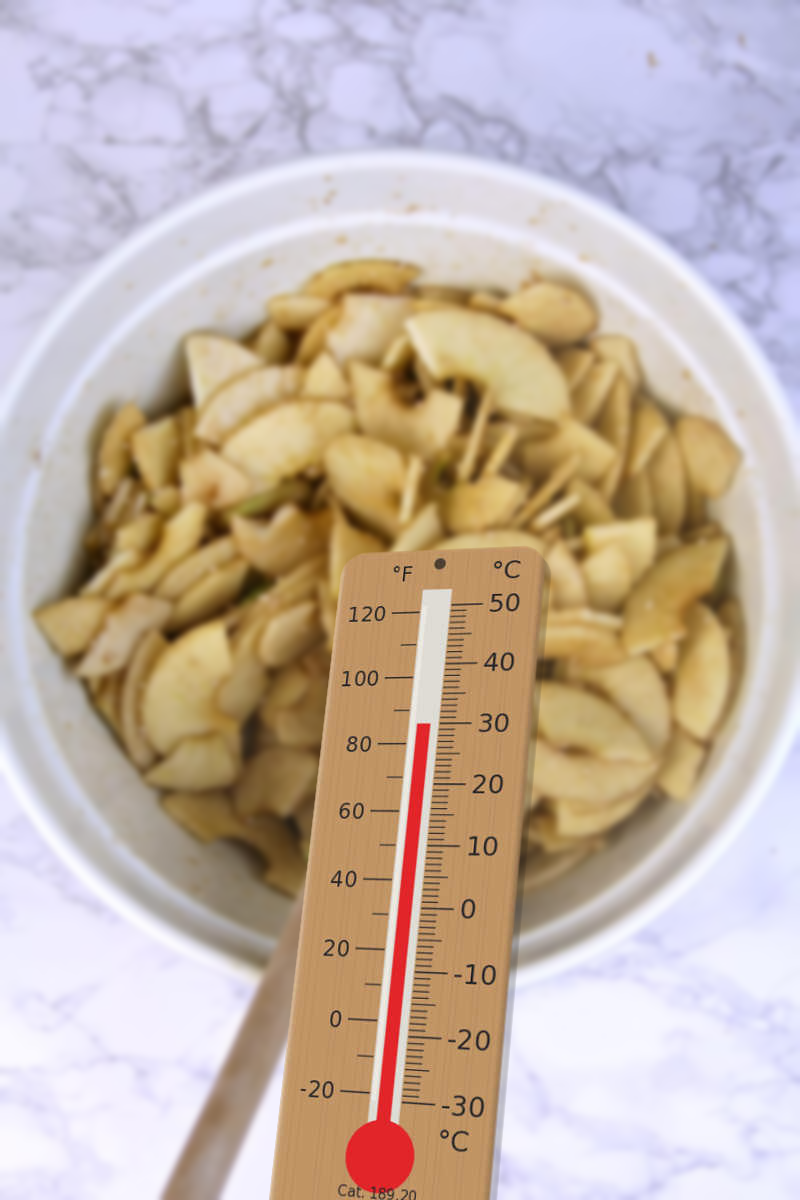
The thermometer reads 30 °C
